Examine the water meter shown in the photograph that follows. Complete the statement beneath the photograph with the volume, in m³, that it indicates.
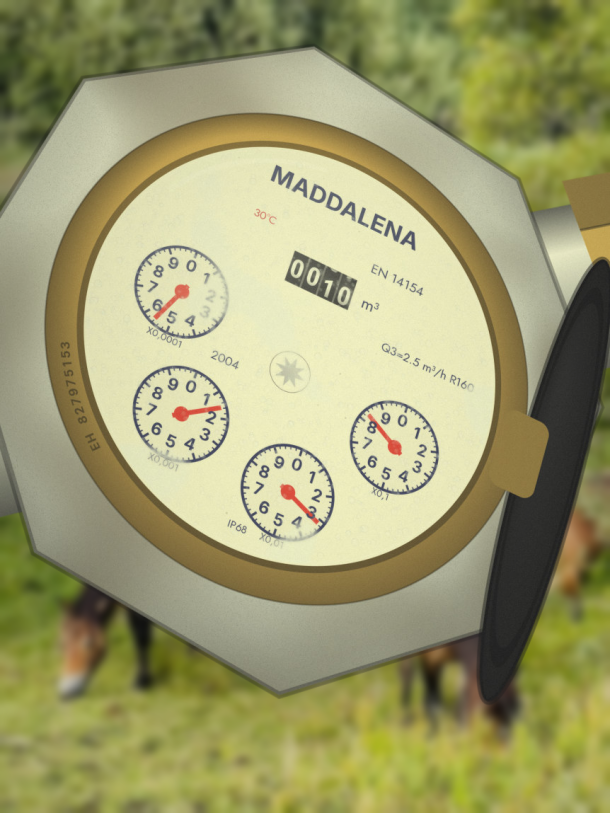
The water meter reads 9.8315 m³
